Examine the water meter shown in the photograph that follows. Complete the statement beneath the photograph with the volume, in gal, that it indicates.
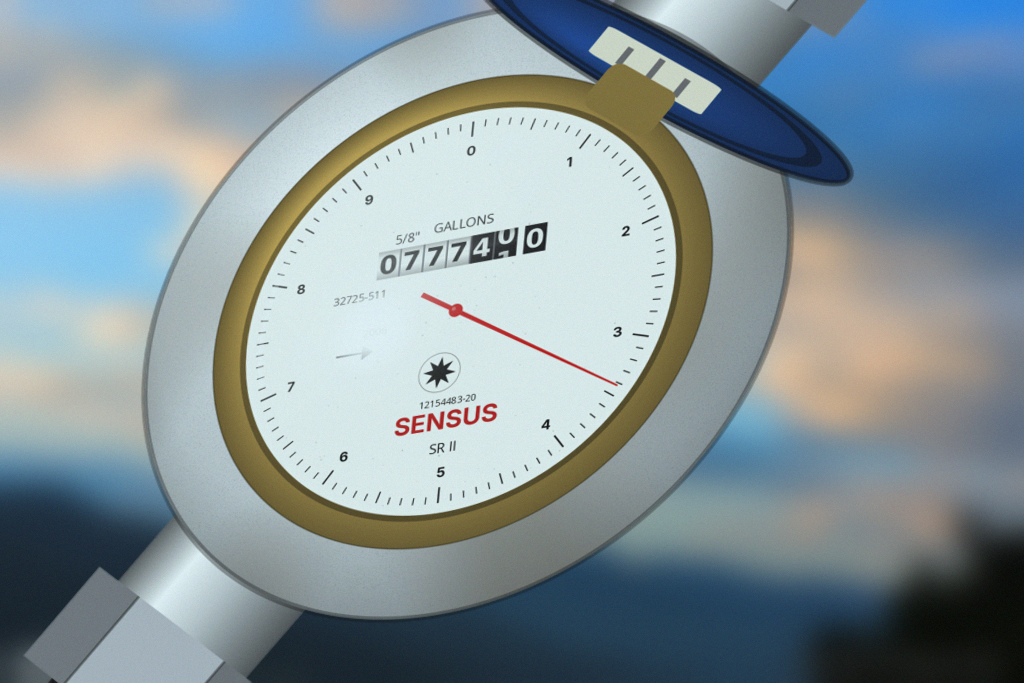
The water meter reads 777403.4 gal
